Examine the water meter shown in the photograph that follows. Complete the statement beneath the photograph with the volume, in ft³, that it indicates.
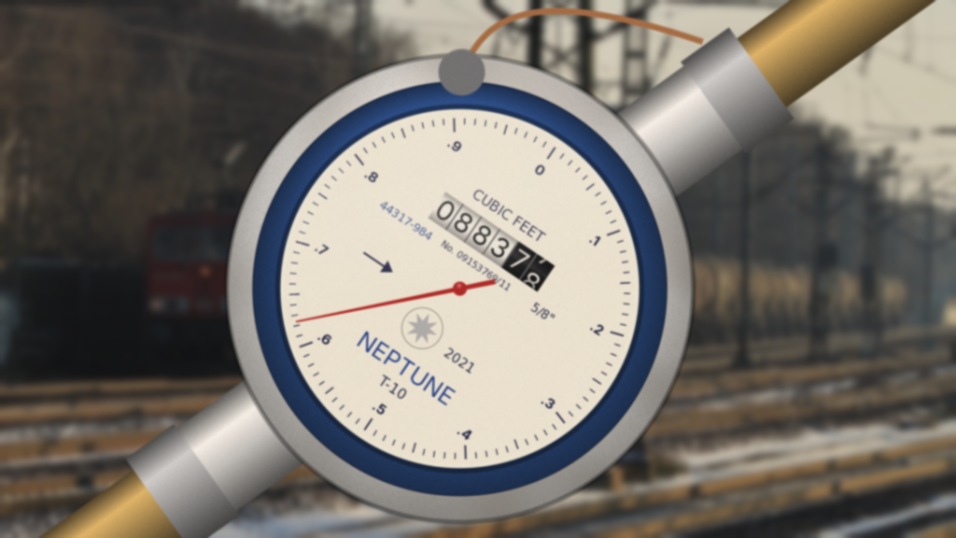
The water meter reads 88377.62 ft³
